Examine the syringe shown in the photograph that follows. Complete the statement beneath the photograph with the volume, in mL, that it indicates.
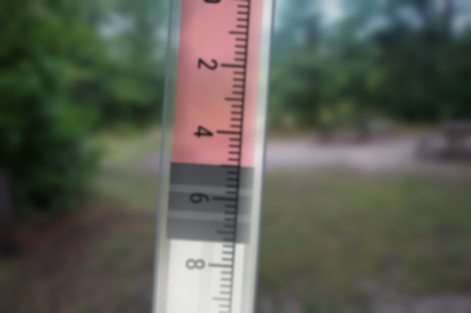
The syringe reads 5 mL
